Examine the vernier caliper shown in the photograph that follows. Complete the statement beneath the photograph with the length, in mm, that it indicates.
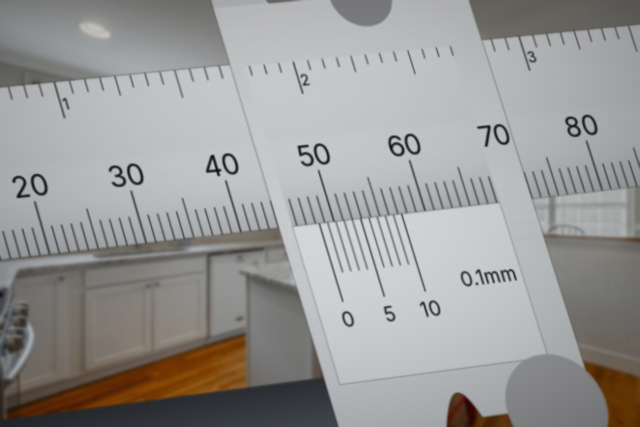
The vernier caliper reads 48.4 mm
